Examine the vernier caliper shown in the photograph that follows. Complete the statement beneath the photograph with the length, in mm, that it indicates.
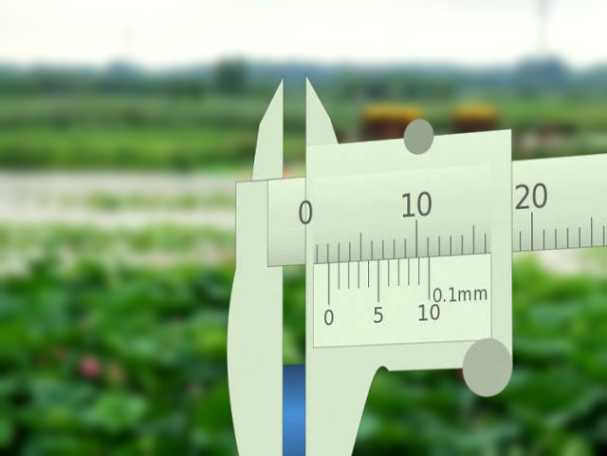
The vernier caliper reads 2.1 mm
